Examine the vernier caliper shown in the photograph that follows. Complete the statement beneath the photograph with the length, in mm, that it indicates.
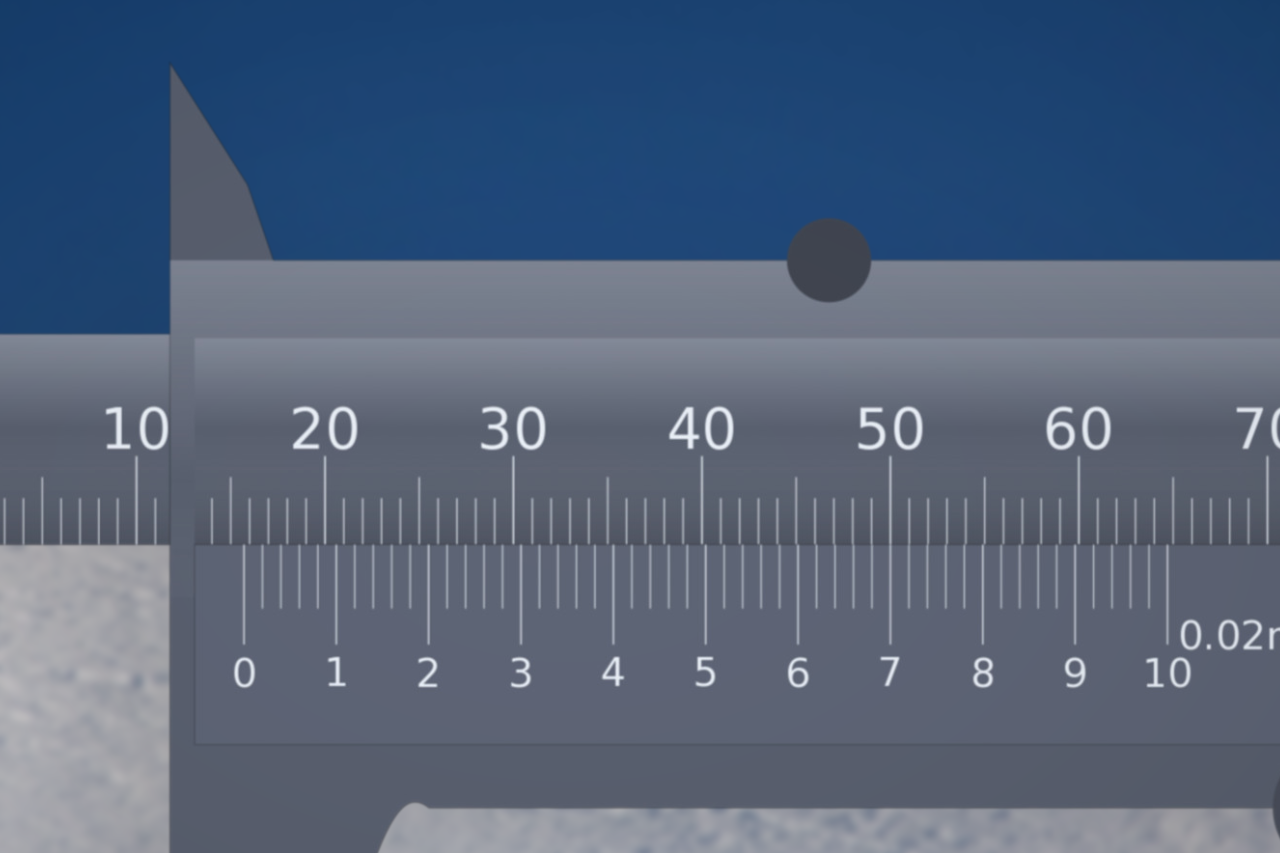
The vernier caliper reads 15.7 mm
